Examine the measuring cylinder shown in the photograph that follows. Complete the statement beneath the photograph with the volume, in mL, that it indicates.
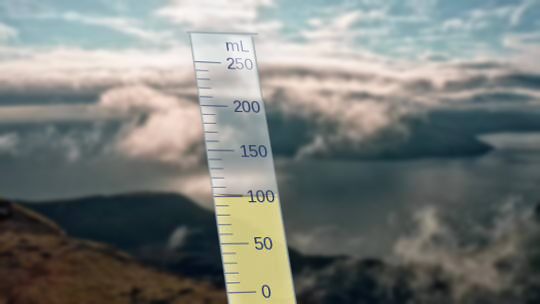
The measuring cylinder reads 100 mL
